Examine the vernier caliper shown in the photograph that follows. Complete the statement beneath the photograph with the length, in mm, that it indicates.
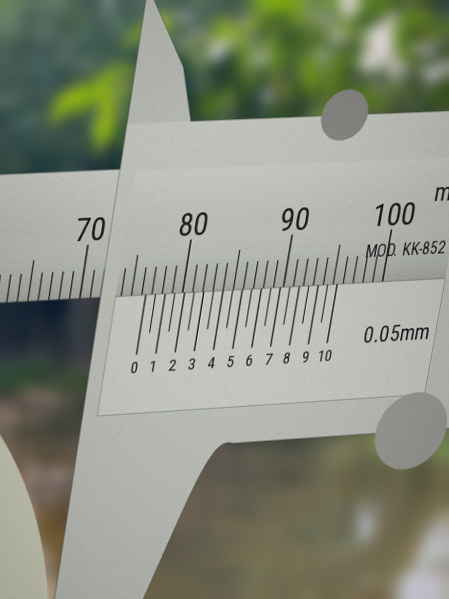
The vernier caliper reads 76.4 mm
